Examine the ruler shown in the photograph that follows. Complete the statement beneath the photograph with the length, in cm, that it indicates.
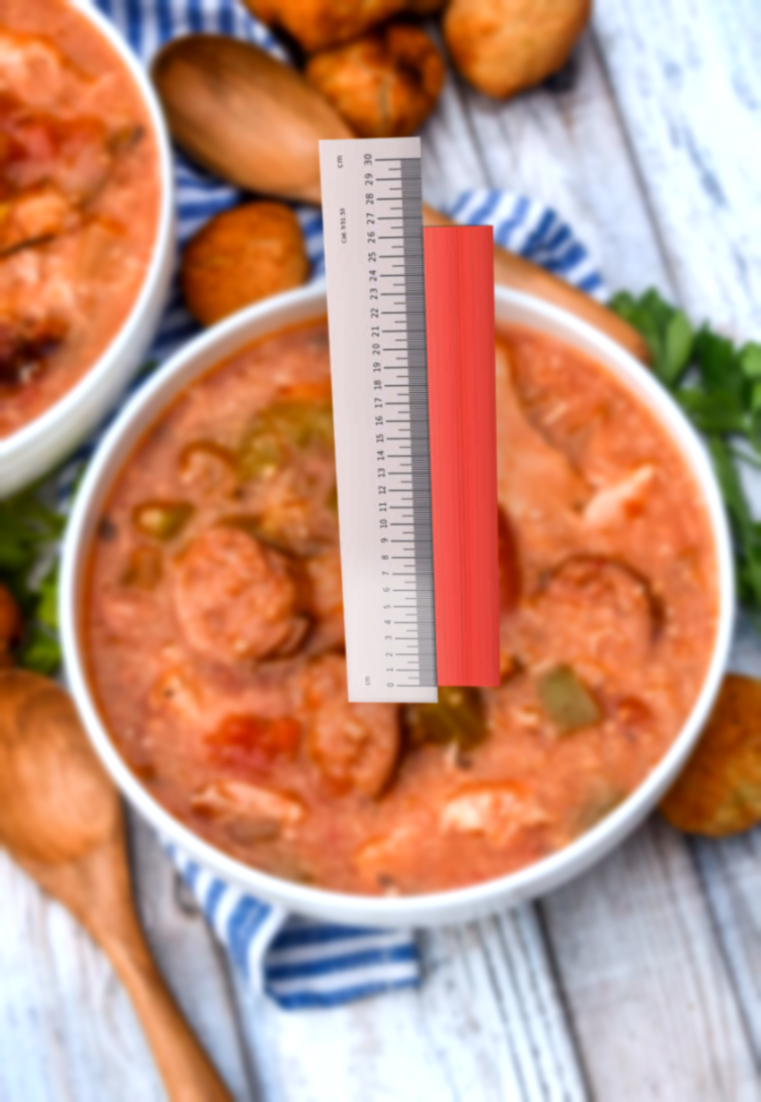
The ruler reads 26.5 cm
